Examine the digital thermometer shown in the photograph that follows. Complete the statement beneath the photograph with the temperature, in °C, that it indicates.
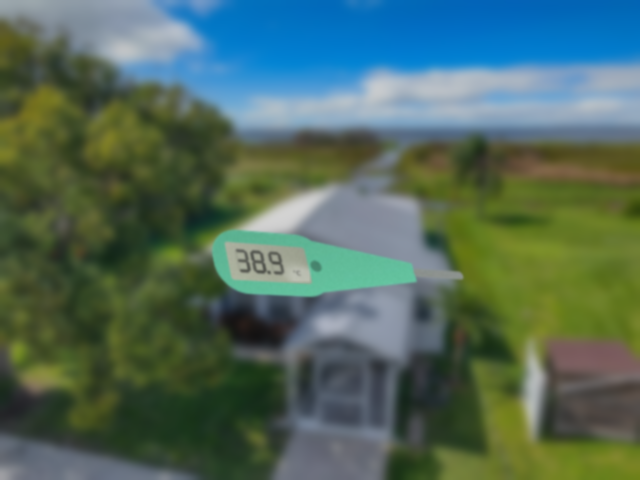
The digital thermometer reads 38.9 °C
